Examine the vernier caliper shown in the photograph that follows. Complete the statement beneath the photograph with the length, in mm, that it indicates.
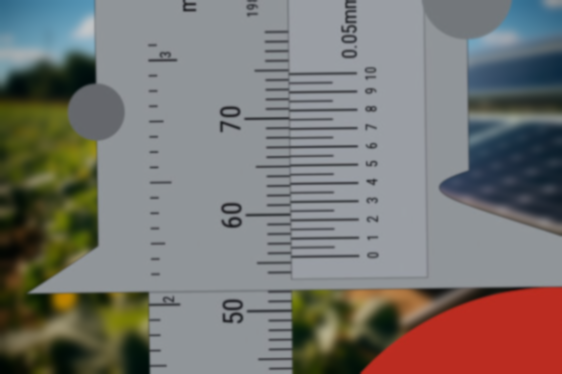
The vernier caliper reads 55.6 mm
